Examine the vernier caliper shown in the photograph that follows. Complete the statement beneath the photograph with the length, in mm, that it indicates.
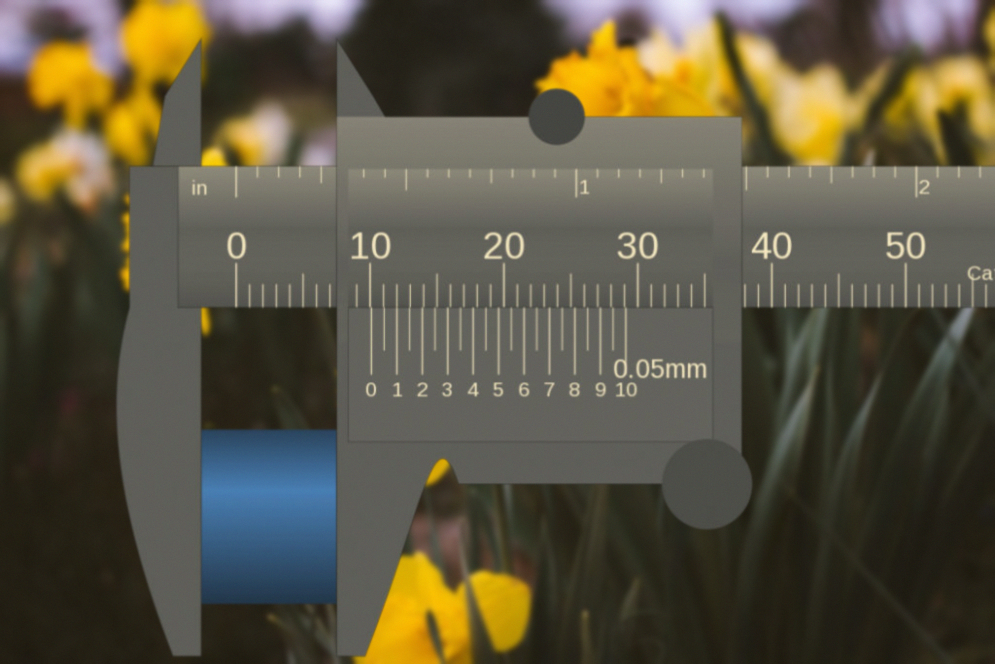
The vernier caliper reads 10.1 mm
